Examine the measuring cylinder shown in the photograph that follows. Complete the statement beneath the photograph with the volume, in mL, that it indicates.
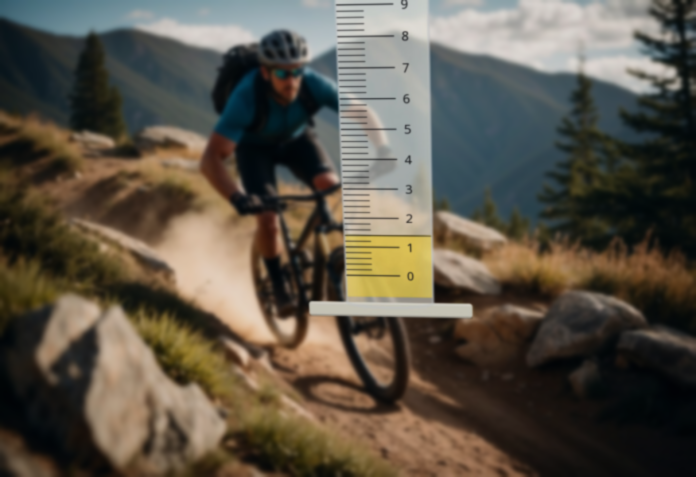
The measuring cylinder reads 1.4 mL
